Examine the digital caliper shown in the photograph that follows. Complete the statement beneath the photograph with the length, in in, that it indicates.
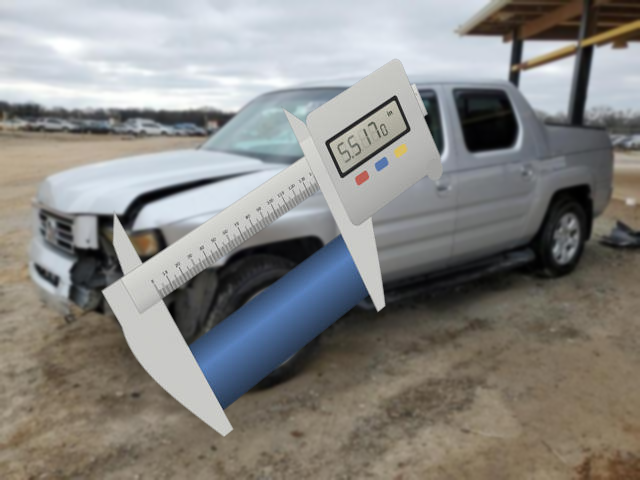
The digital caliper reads 5.5170 in
